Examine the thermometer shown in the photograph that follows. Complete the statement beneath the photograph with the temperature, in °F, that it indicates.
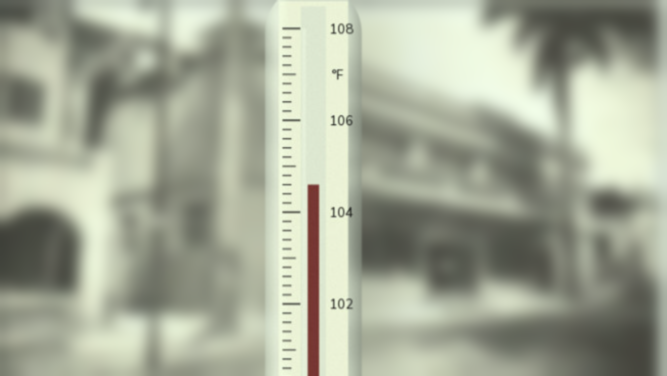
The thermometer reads 104.6 °F
